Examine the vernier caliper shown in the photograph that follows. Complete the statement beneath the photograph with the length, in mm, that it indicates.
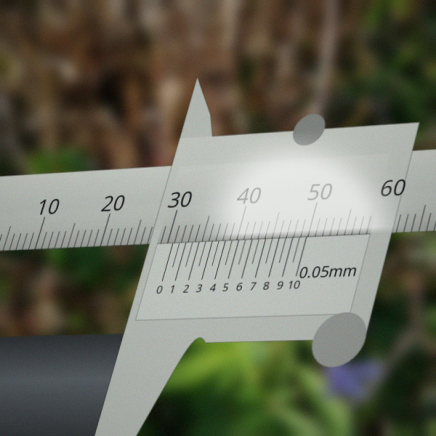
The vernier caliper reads 30.8 mm
